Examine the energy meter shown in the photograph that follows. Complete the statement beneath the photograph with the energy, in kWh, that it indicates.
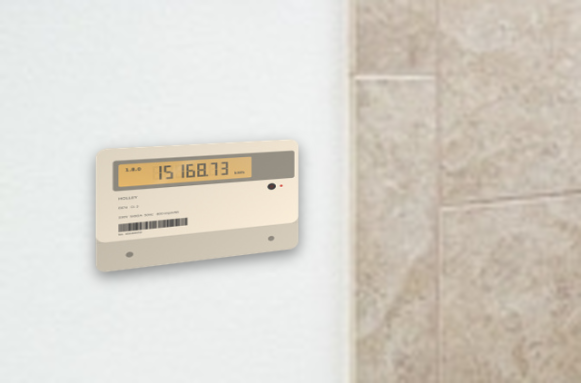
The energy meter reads 15168.73 kWh
